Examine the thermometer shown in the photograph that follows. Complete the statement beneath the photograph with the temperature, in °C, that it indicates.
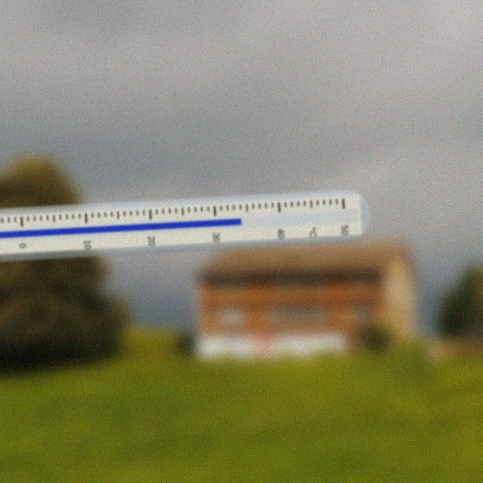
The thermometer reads 34 °C
